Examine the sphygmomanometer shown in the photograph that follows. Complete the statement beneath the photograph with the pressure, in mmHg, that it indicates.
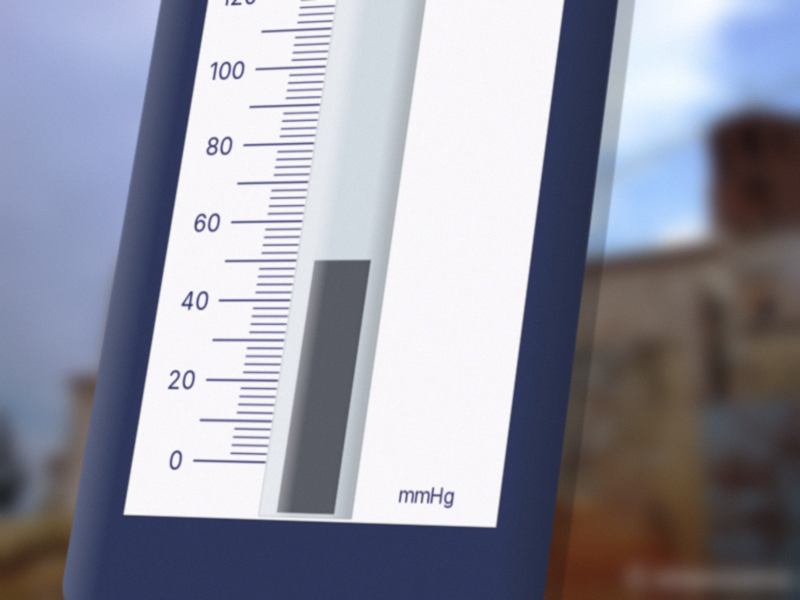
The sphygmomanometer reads 50 mmHg
